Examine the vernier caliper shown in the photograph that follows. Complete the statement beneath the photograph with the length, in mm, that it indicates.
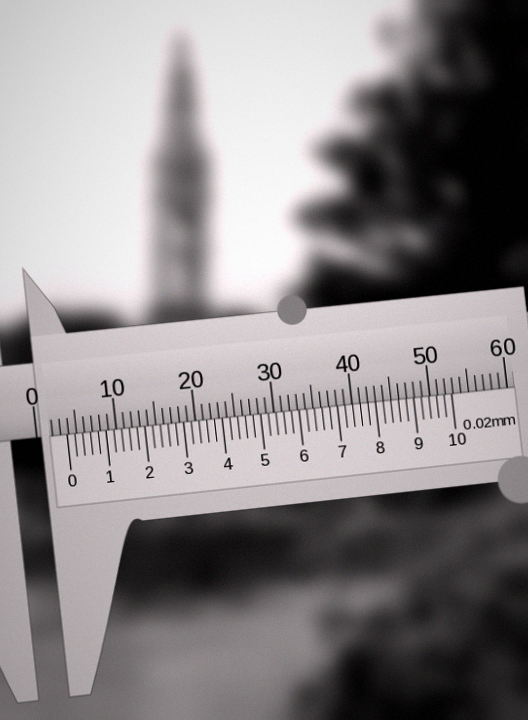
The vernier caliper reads 3.8 mm
